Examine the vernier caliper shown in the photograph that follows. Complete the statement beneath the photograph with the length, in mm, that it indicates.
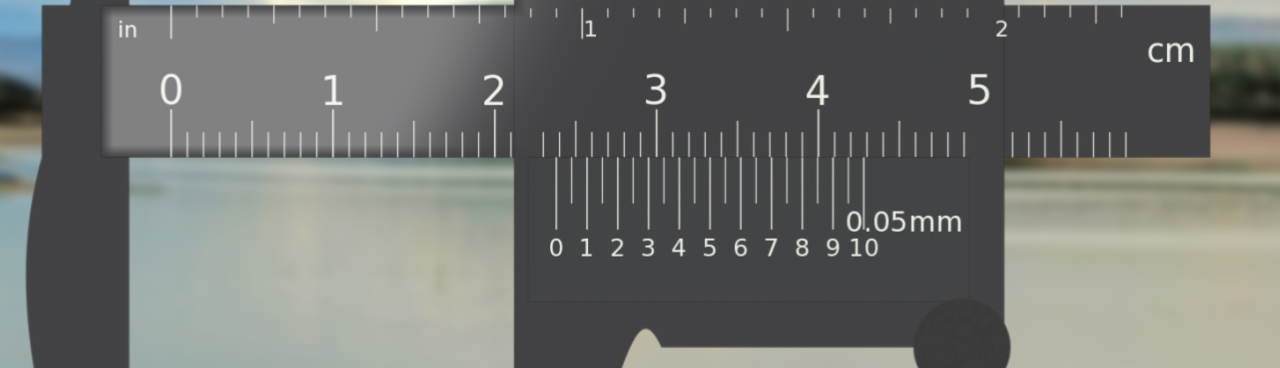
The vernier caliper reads 23.8 mm
